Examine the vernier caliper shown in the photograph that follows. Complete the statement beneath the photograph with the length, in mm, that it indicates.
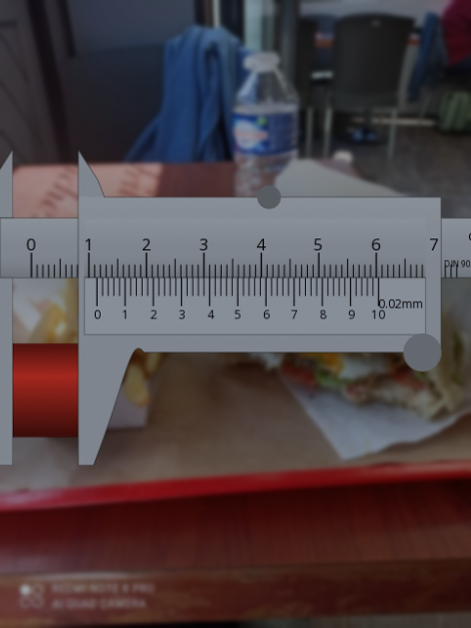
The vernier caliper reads 11.4 mm
